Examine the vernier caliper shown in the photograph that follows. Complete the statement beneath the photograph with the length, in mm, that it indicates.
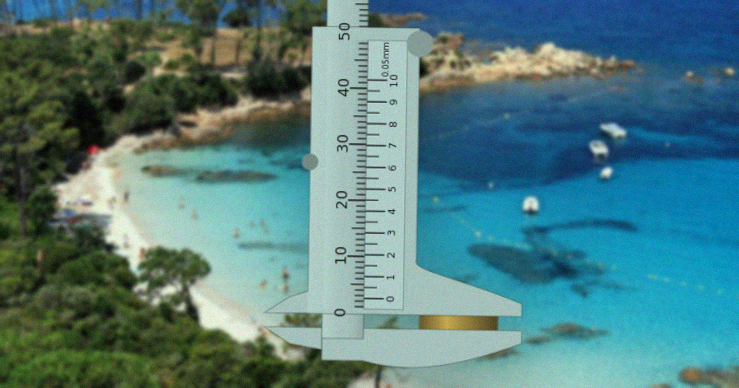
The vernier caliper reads 2.5 mm
